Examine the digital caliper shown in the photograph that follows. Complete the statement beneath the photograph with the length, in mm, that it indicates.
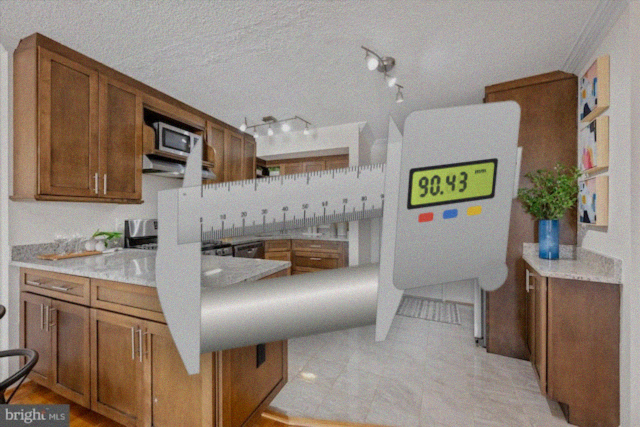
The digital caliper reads 90.43 mm
